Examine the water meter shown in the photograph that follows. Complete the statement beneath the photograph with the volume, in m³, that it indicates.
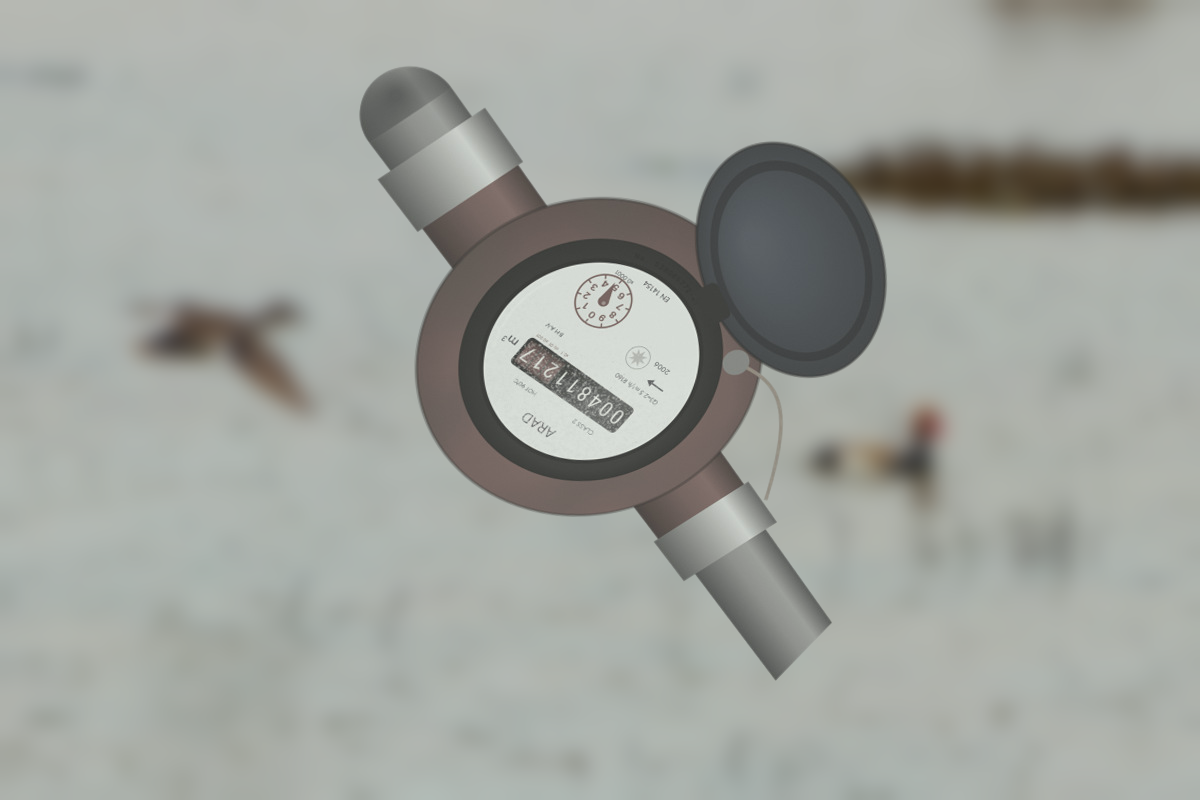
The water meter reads 4811.2174 m³
